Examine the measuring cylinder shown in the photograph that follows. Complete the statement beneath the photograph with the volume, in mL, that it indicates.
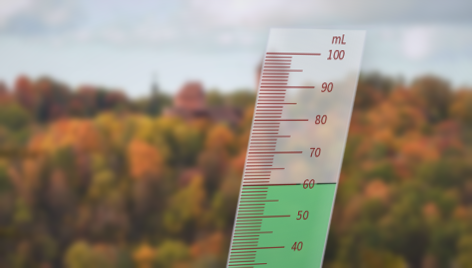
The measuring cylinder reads 60 mL
